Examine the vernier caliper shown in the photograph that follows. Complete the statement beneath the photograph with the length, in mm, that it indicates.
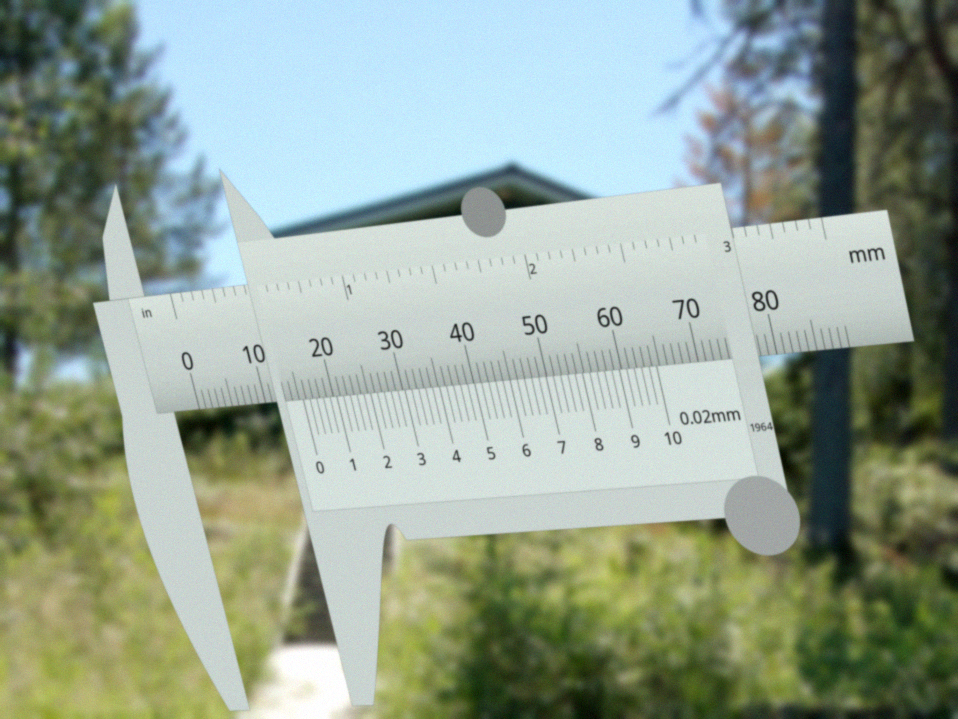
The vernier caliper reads 15.6 mm
